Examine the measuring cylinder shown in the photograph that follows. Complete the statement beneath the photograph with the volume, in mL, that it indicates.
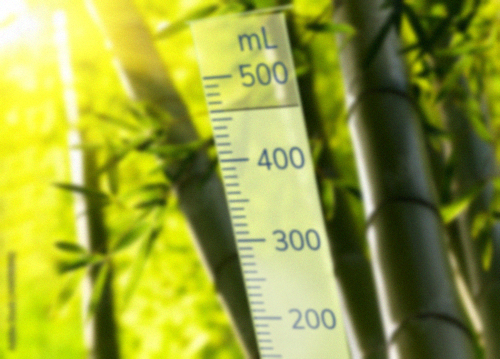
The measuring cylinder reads 460 mL
